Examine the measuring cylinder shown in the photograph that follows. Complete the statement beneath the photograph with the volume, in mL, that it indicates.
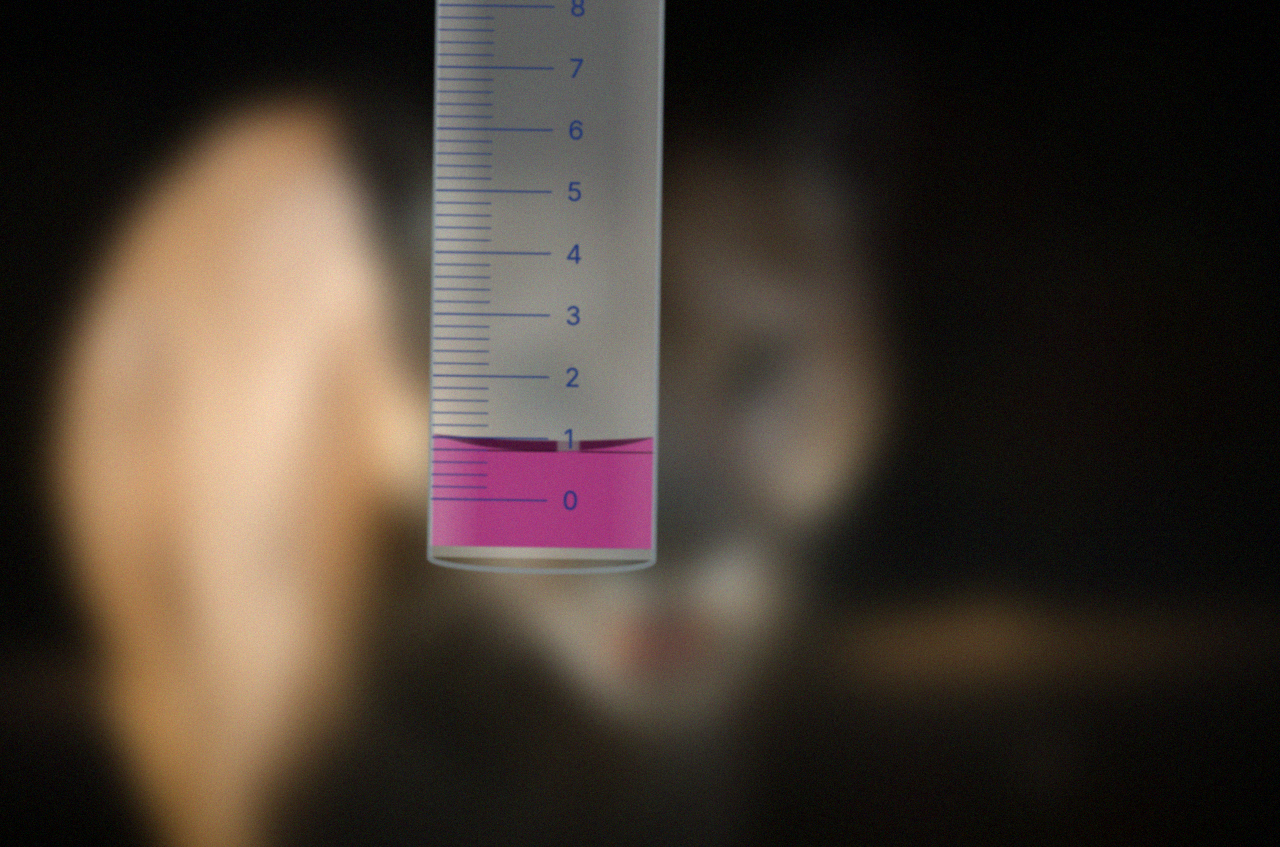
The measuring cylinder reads 0.8 mL
